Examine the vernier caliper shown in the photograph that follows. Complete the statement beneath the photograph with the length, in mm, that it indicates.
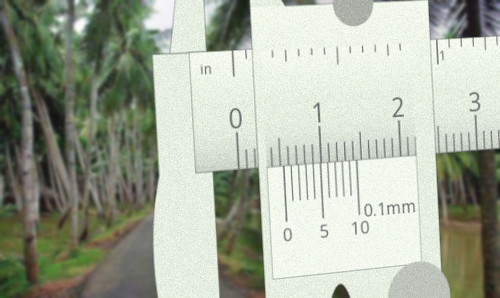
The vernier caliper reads 5.4 mm
